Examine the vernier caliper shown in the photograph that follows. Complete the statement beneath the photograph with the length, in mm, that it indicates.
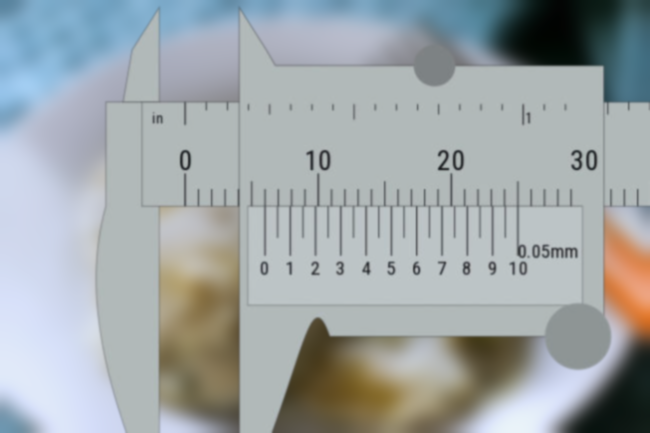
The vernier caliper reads 6.0 mm
